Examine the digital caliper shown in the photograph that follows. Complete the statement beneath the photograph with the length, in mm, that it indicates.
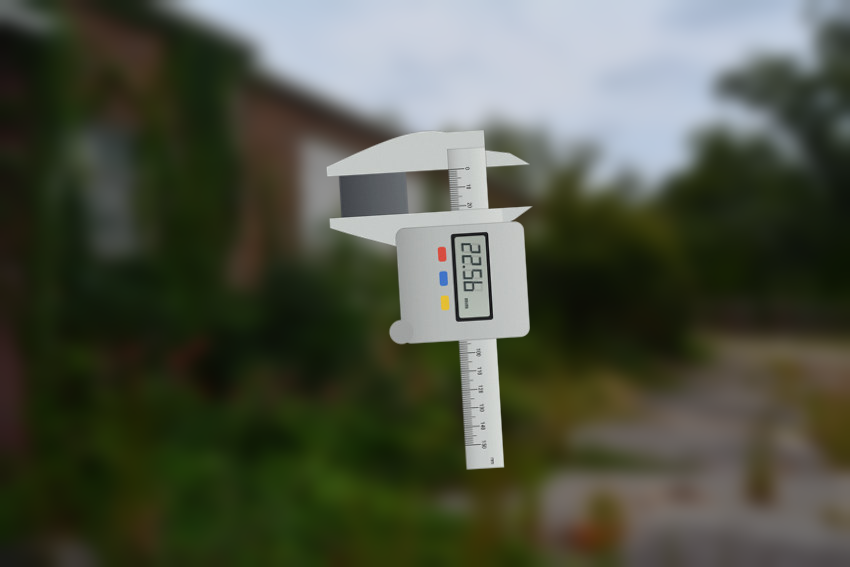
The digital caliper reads 22.56 mm
